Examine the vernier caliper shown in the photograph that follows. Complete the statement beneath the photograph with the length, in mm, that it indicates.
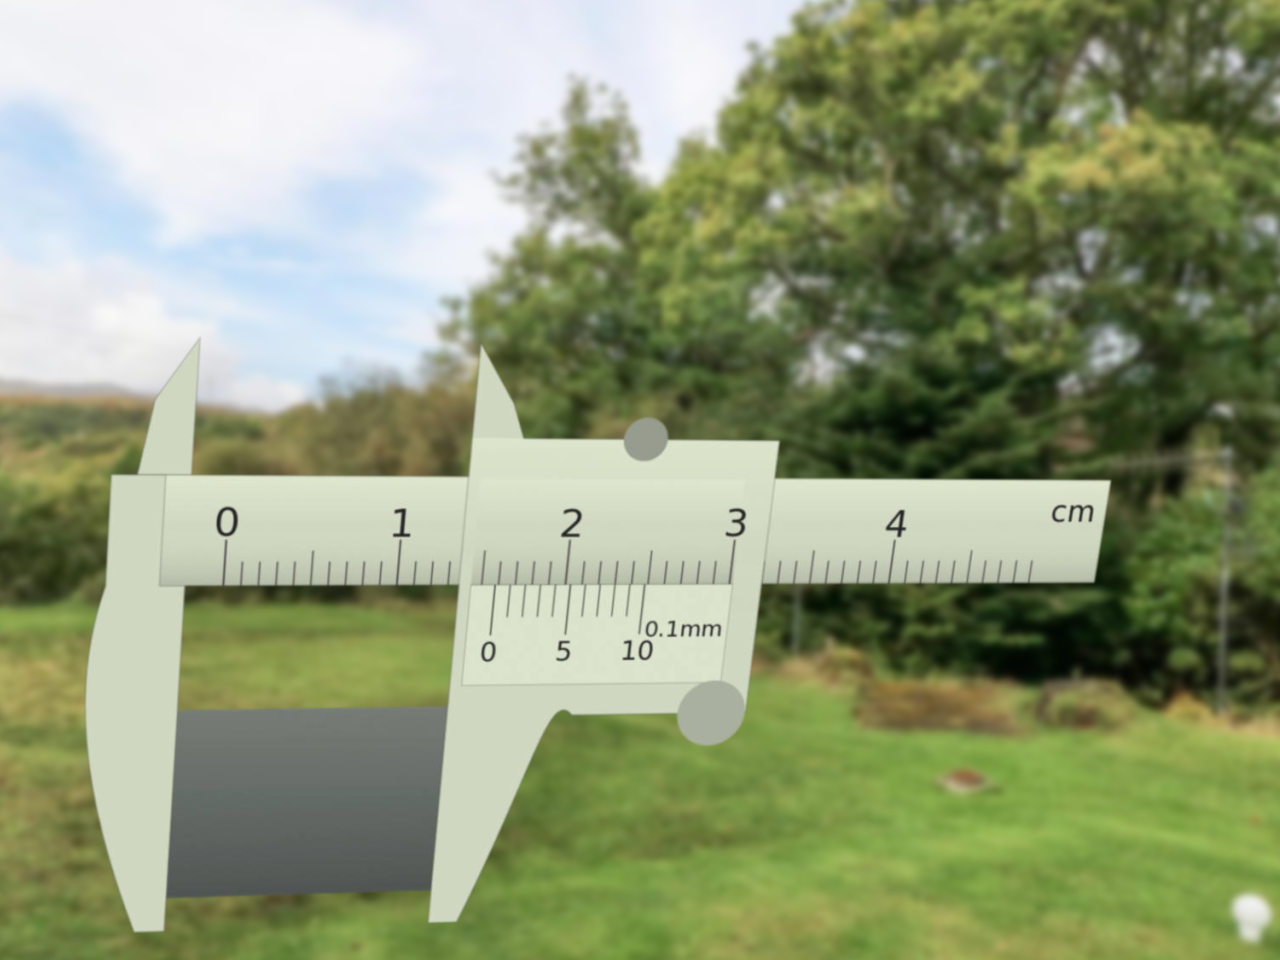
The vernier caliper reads 15.8 mm
